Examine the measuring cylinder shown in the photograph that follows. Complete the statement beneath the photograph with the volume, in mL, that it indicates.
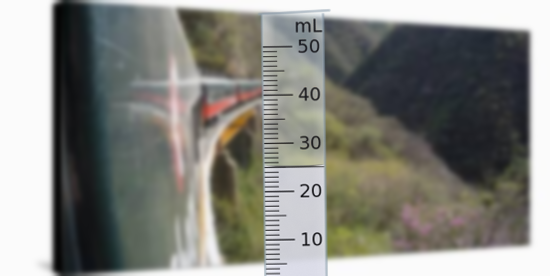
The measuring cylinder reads 25 mL
